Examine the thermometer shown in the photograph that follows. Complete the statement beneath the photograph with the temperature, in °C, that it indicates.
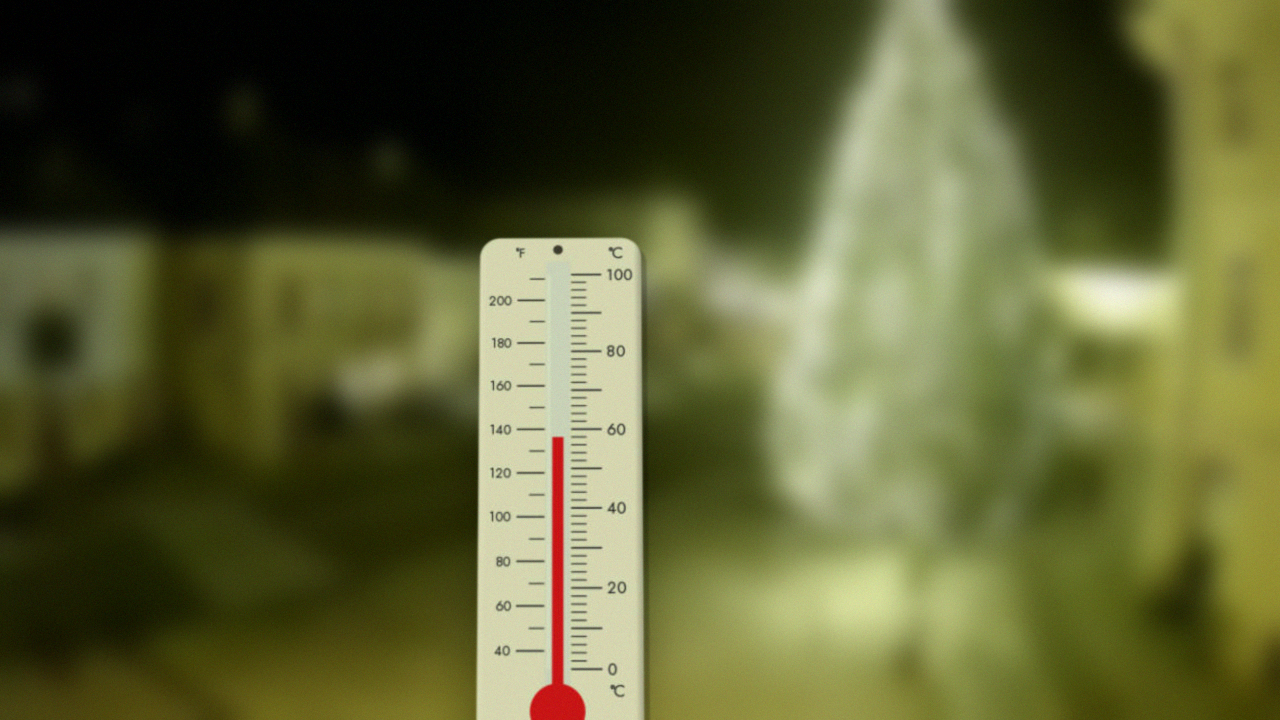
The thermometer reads 58 °C
